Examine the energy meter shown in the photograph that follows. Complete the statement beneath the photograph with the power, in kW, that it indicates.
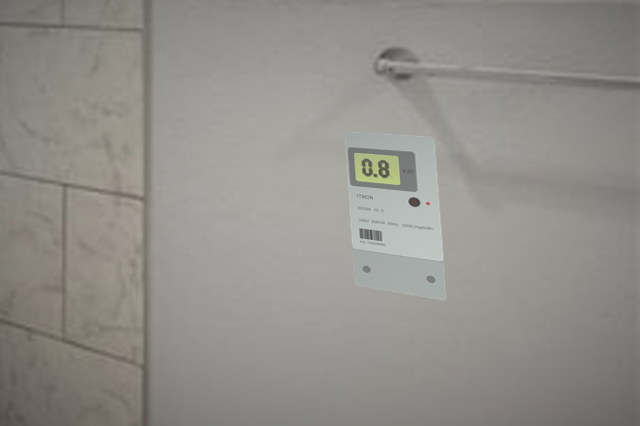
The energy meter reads 0.8 kW
